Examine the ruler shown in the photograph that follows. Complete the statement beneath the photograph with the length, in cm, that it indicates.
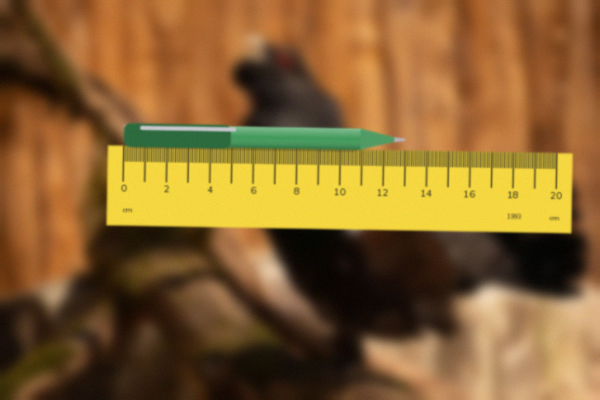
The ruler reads 13 cm
